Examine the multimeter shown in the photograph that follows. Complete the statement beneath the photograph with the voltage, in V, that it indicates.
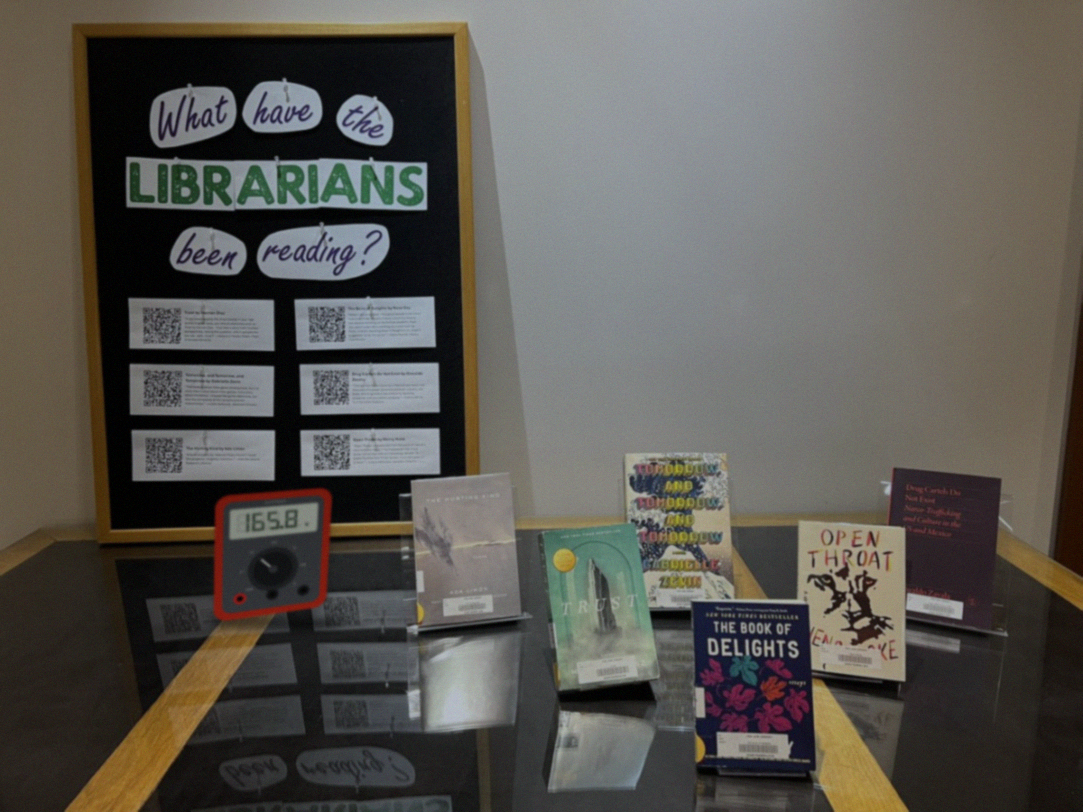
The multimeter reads 165.8 V
